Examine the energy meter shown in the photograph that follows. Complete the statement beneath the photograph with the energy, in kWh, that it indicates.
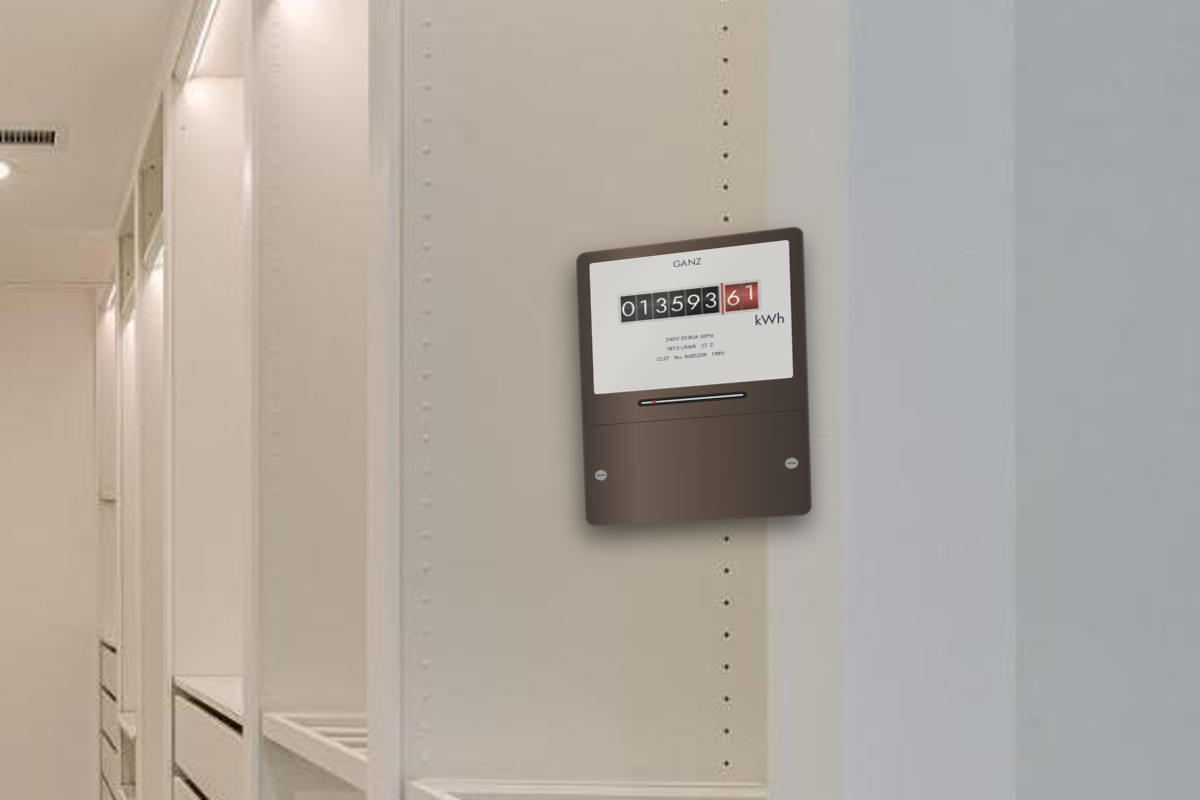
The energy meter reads 13593.61 kWh
